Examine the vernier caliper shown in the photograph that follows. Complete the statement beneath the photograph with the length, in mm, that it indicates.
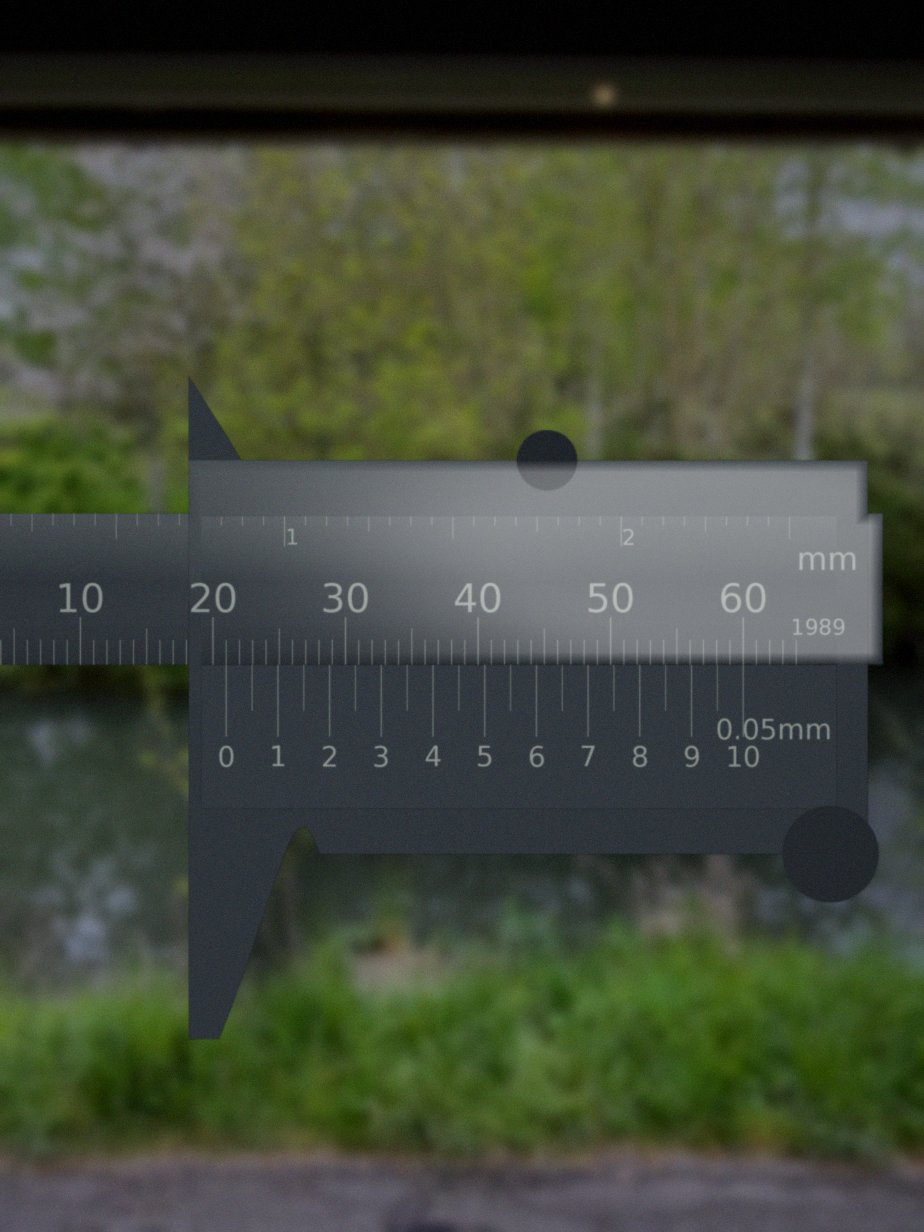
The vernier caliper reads 21.0 mm
